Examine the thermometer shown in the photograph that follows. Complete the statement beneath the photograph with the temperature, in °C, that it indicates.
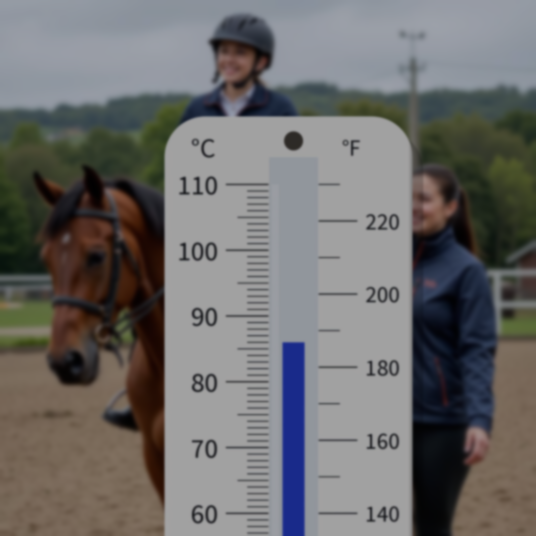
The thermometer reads 86 °C
